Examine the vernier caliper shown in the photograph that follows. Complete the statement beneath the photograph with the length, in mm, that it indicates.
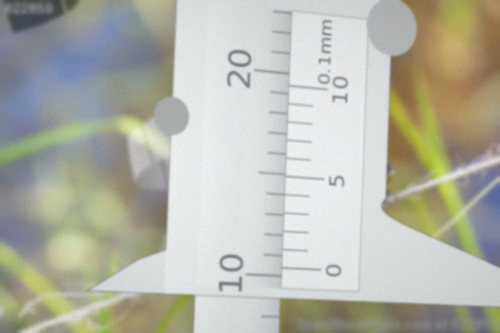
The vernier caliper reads 10.4 mm
